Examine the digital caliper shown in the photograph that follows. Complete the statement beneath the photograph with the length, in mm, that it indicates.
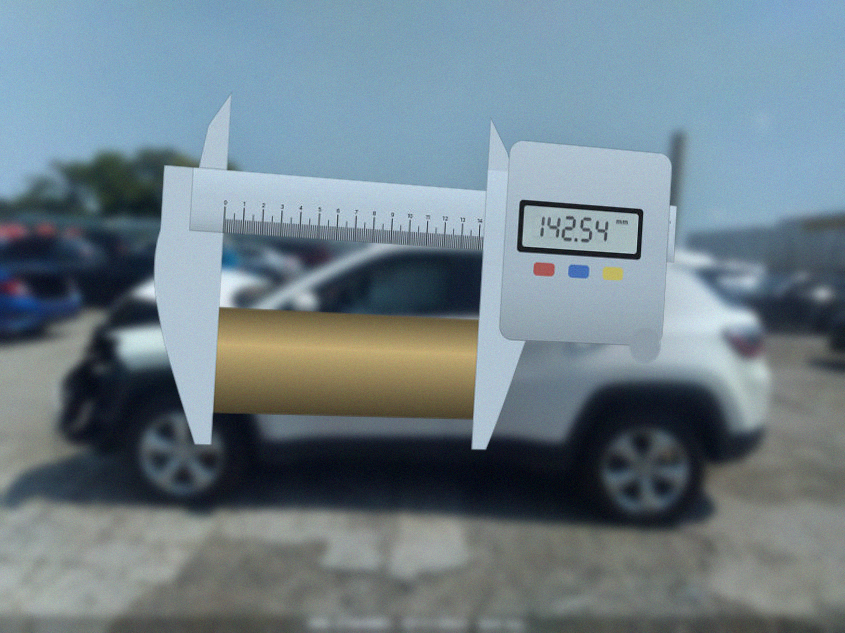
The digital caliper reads 142.54 mm
